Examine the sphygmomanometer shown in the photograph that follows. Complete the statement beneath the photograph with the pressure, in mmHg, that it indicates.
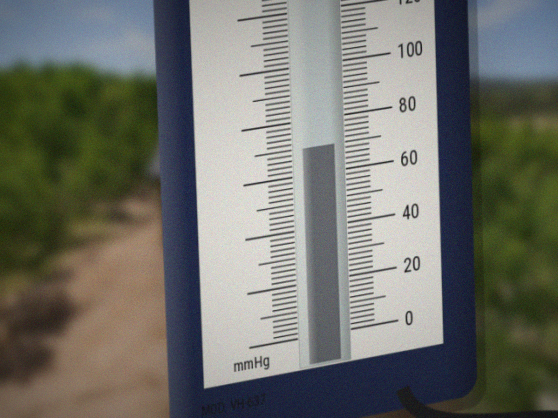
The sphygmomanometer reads 70 mmHg
